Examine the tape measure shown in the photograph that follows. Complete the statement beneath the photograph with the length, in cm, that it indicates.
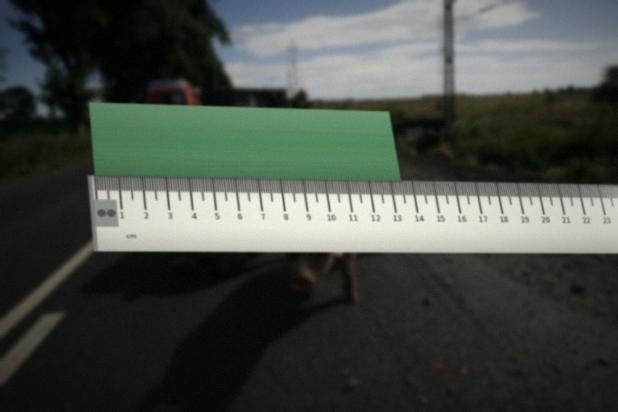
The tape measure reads 13.5 cm
